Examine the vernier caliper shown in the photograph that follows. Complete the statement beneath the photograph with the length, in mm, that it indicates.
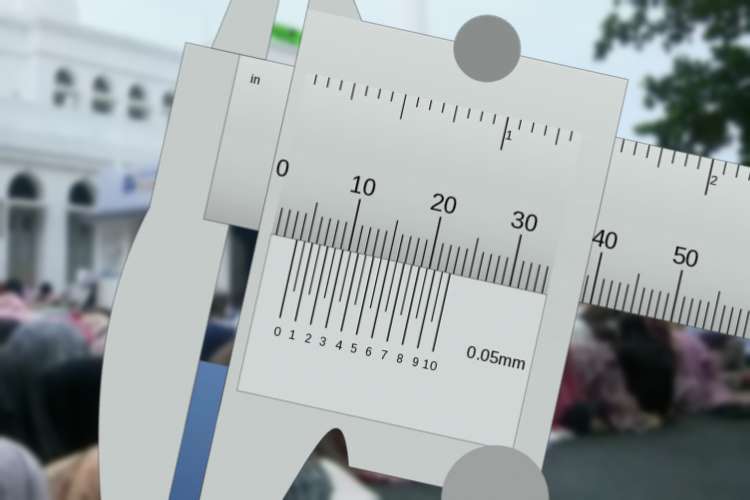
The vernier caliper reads 3.6 mm
